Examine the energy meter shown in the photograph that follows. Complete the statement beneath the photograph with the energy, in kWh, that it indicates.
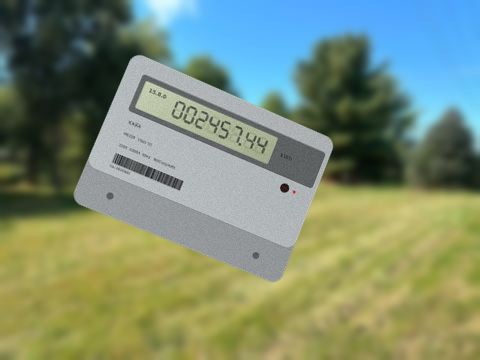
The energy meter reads 2457.44 kWh
